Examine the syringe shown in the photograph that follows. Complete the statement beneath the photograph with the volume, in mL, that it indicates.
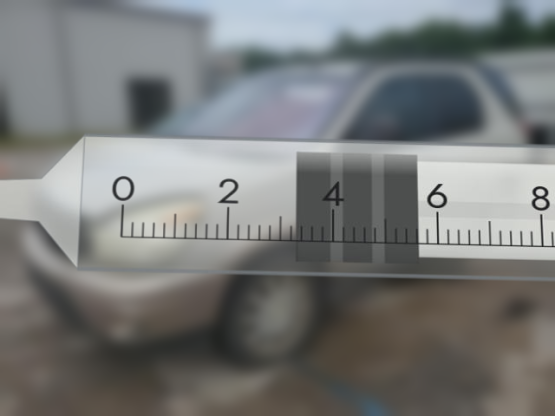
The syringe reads 3.3 mL
